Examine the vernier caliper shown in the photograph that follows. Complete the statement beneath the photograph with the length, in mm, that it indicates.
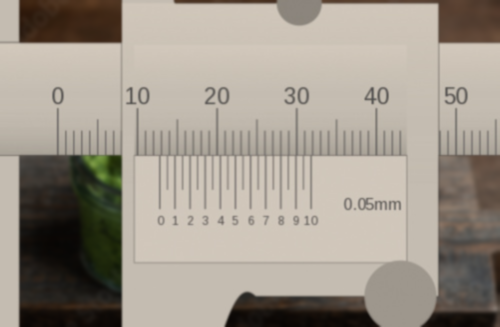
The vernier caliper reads 12.8 mm
